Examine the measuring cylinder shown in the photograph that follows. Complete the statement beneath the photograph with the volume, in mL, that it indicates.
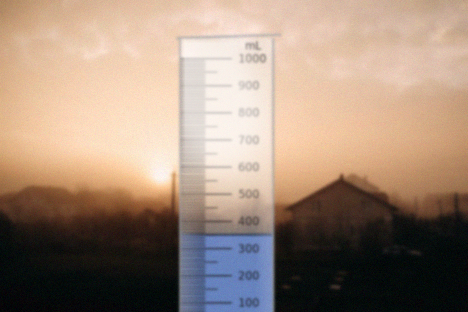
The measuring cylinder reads 350 mL
